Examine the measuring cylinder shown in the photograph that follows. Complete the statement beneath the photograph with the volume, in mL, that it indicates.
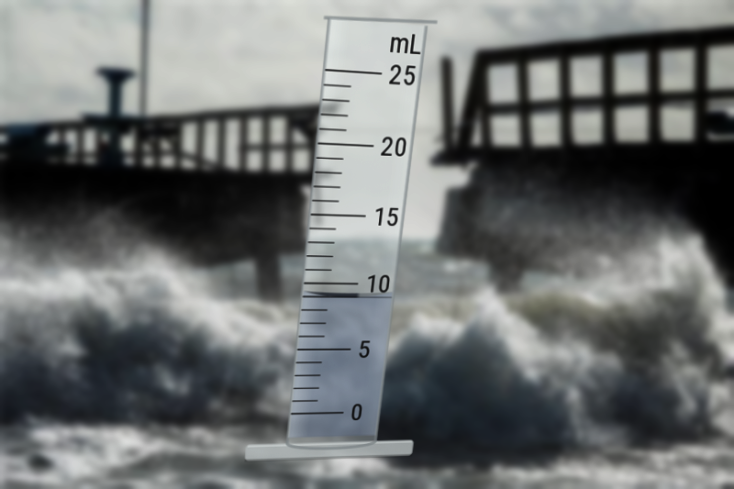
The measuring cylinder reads 9 mL
